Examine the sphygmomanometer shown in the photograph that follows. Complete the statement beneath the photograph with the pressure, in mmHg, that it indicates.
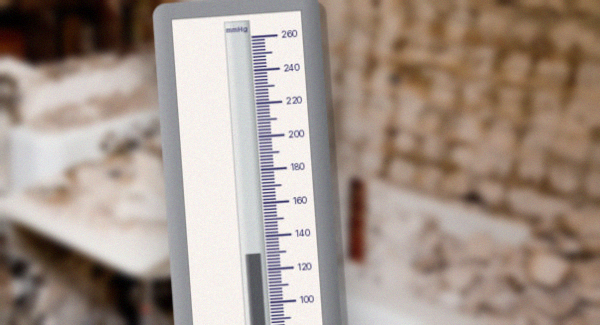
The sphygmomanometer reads 130 mmHg
